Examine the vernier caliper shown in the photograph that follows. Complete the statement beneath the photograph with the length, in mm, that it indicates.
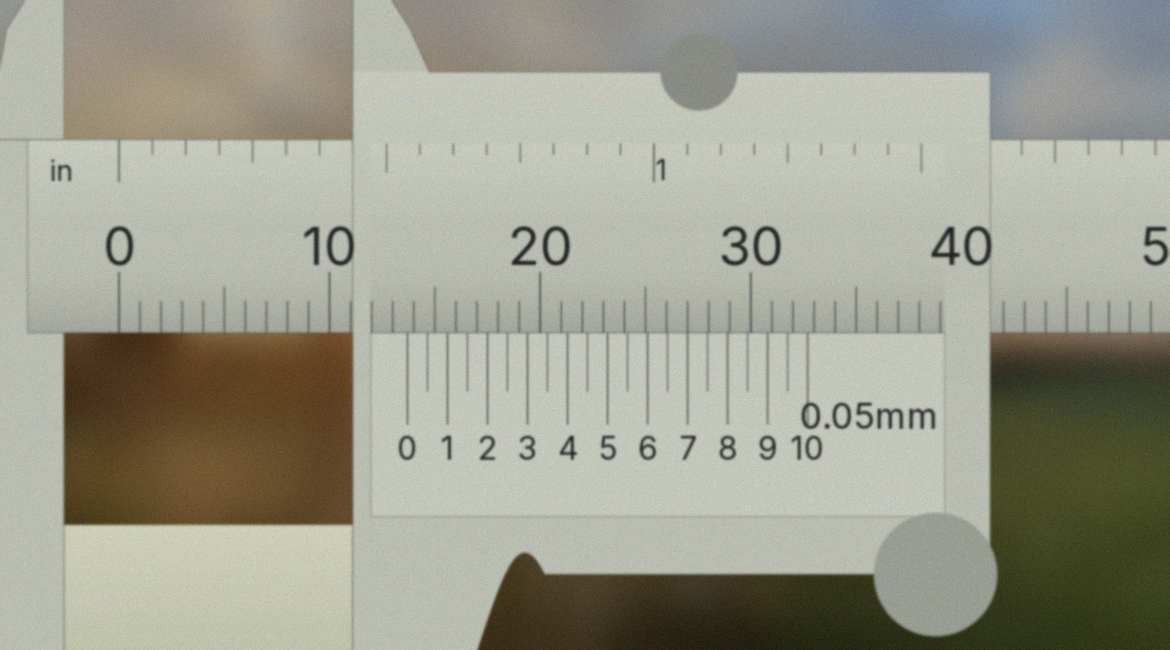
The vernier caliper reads 13.7 mm
